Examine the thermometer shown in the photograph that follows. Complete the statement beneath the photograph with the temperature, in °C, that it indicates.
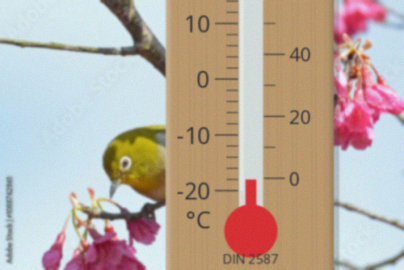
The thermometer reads -18 °C
